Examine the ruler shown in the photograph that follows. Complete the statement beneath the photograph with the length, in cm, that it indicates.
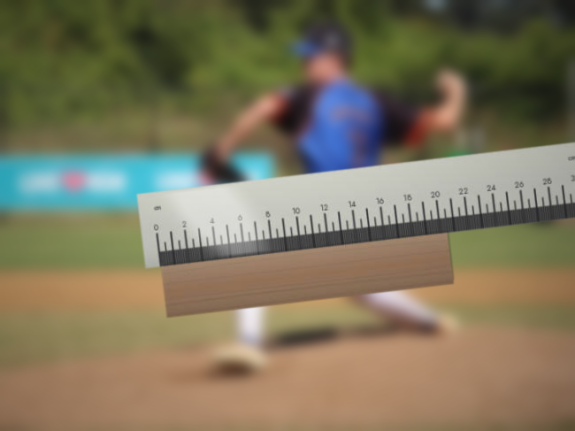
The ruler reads 20.5 cm
